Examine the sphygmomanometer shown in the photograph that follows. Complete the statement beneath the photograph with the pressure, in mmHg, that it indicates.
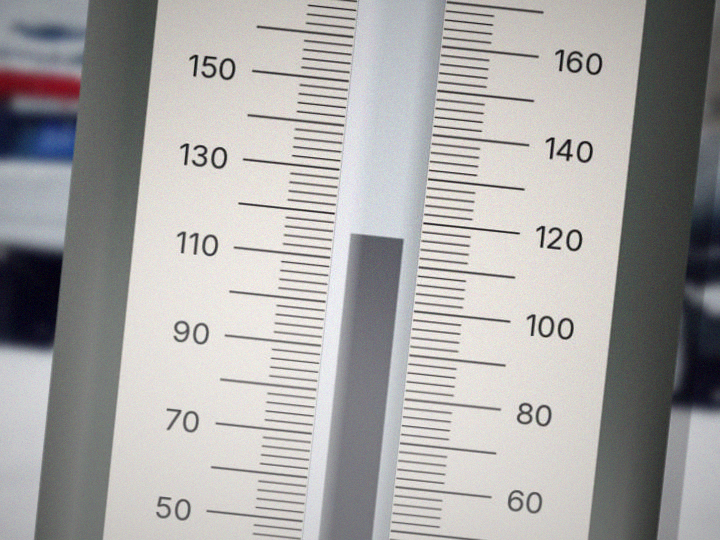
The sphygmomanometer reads 116 mmHg
